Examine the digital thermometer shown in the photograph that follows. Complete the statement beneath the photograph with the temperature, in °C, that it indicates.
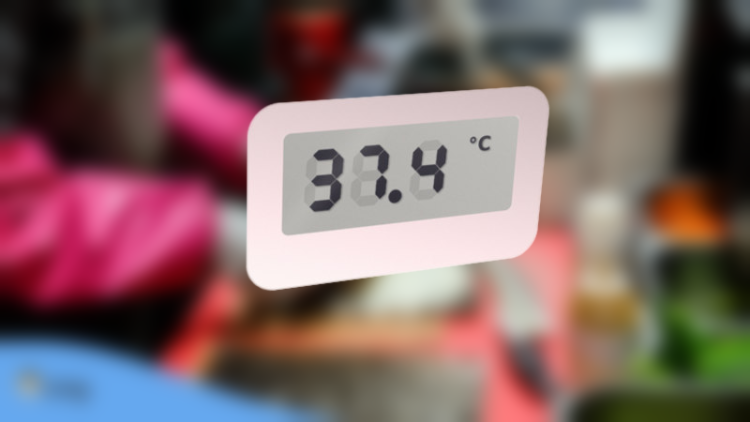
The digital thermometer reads 37.4 °C
